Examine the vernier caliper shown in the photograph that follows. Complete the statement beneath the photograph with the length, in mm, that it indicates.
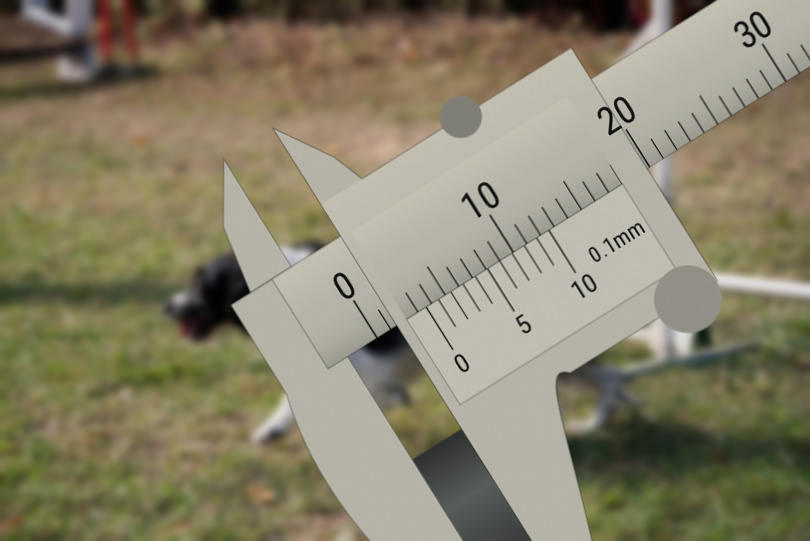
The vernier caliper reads 3.6 mm
